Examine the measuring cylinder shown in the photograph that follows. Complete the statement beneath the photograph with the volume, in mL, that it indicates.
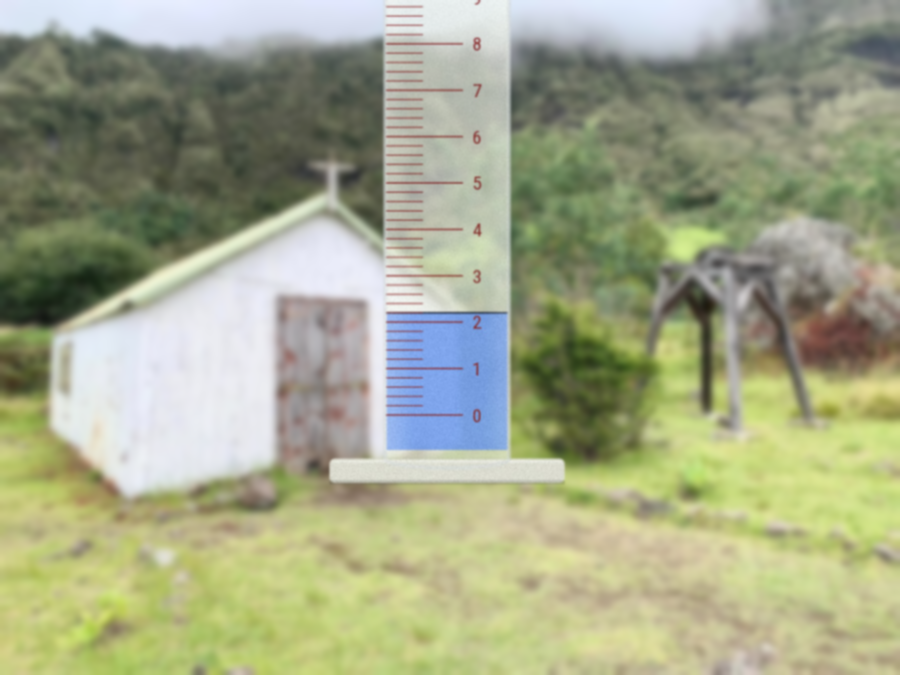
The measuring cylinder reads 2.2 mL
